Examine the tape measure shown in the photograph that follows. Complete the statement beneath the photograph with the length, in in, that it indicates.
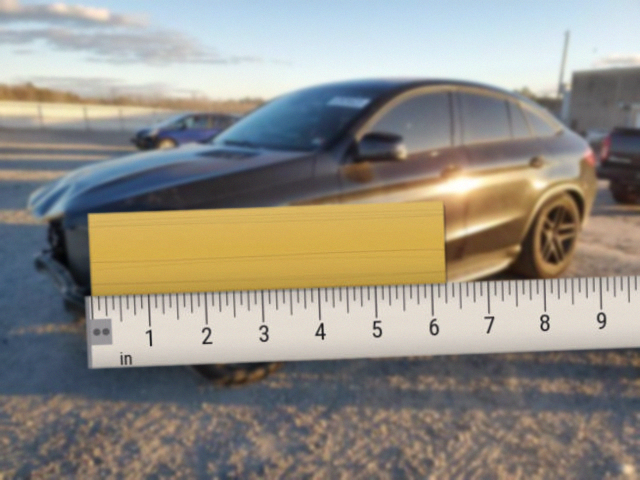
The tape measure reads 6.25 in
